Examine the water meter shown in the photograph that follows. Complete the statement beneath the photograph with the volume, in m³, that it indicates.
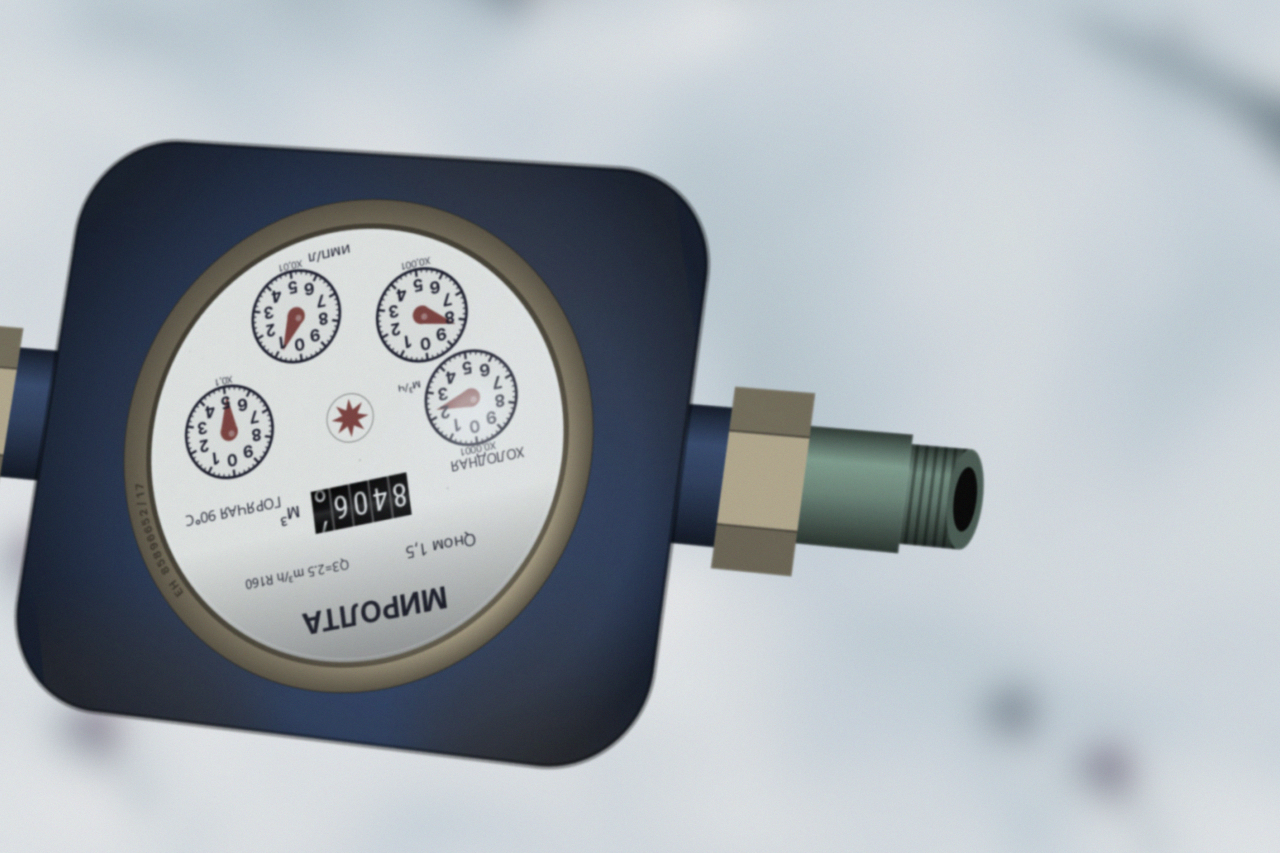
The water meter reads 84067.5082 m³
